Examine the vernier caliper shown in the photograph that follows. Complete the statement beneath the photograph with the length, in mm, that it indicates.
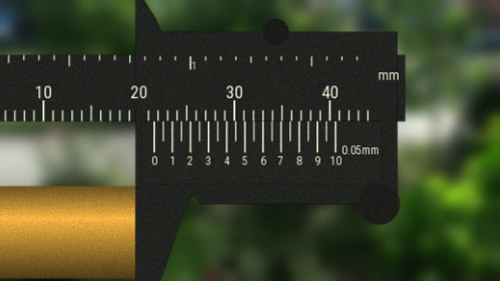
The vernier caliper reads 21.6 mm
